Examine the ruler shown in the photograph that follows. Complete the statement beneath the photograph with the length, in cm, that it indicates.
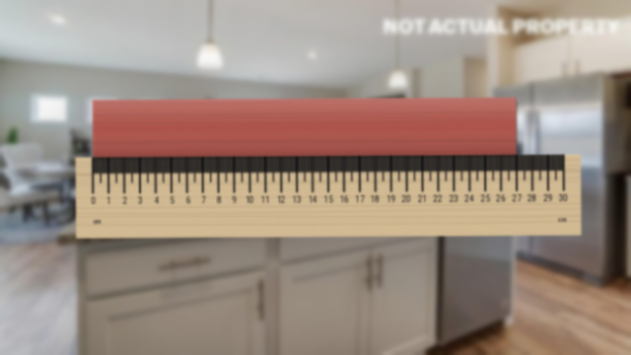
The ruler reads 27 cm
